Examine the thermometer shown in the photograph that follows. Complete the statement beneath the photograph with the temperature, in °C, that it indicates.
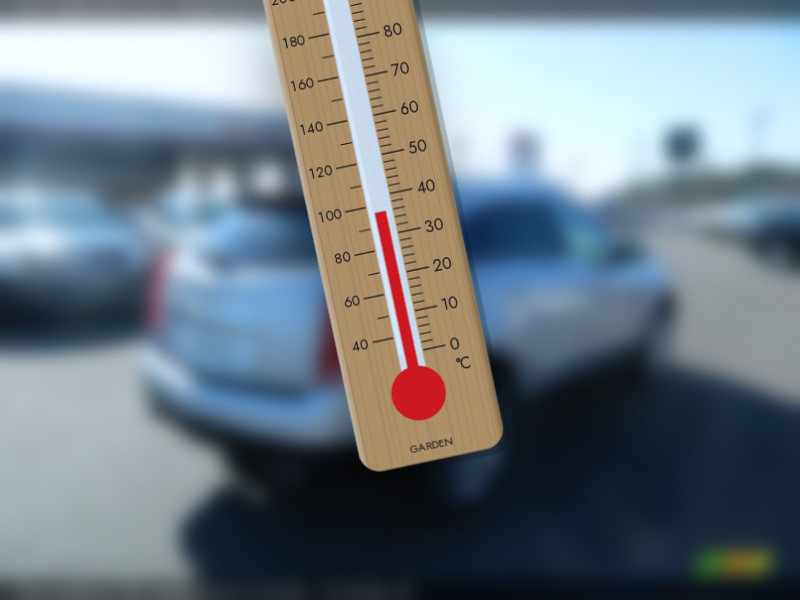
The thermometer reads 36 °C
